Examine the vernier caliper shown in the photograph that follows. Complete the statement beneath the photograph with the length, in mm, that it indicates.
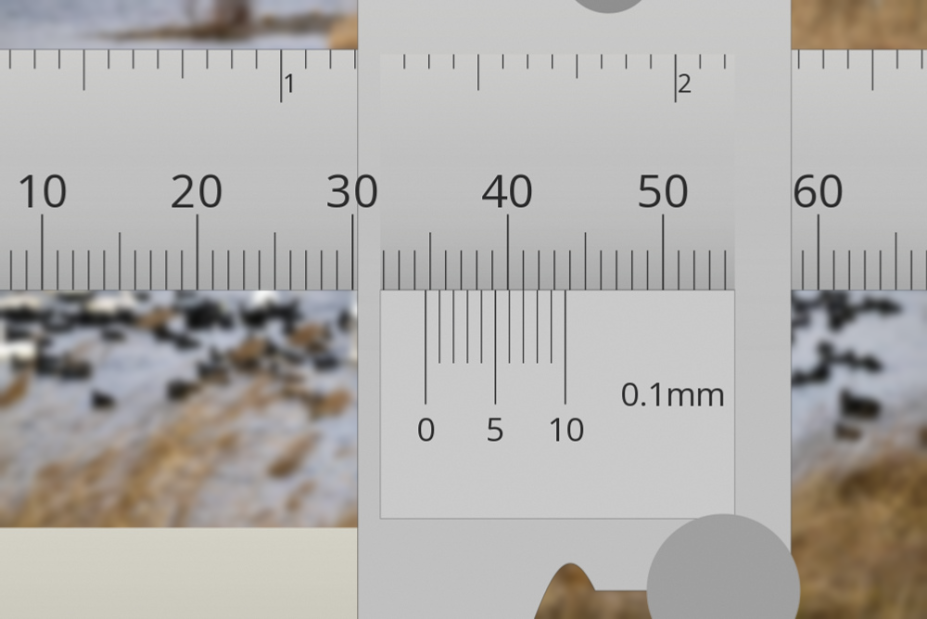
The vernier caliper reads 34.7 mm
